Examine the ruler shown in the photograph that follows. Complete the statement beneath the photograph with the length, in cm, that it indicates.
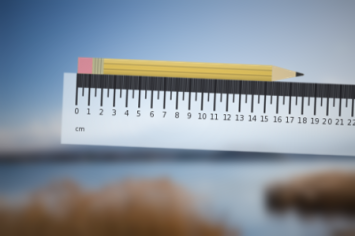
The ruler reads 18 cm
